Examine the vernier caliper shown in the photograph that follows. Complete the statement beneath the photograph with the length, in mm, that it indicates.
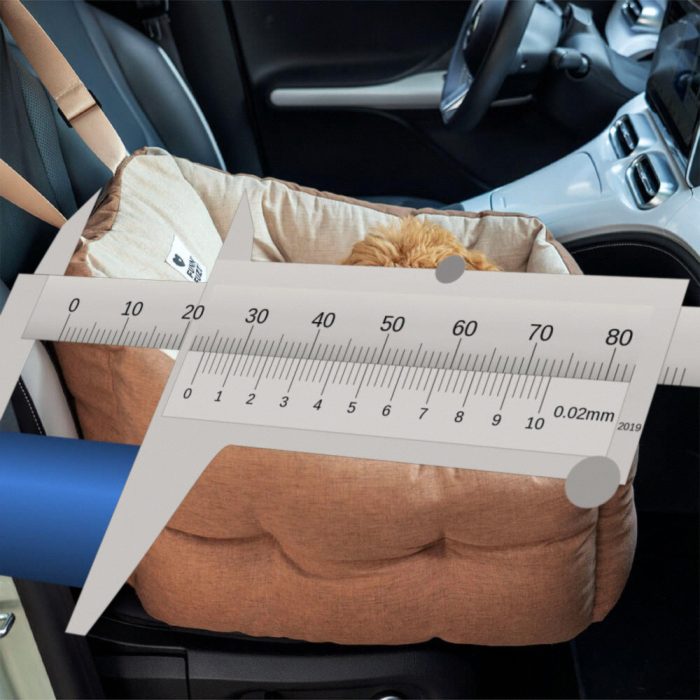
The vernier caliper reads 24.2 mm
